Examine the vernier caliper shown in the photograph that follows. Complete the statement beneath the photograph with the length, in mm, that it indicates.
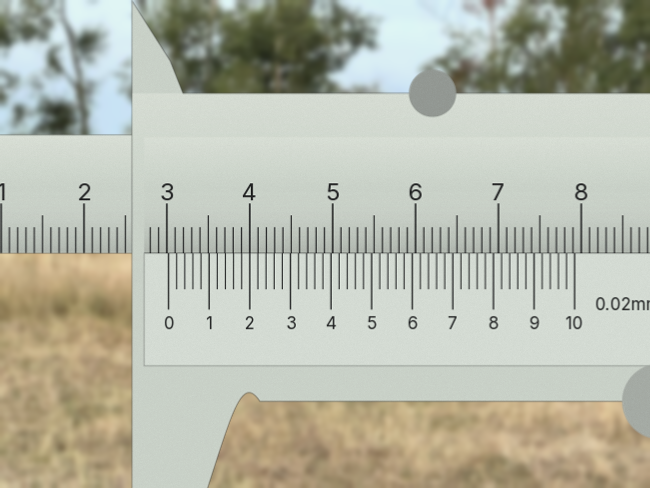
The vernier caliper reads 30.2 mm
